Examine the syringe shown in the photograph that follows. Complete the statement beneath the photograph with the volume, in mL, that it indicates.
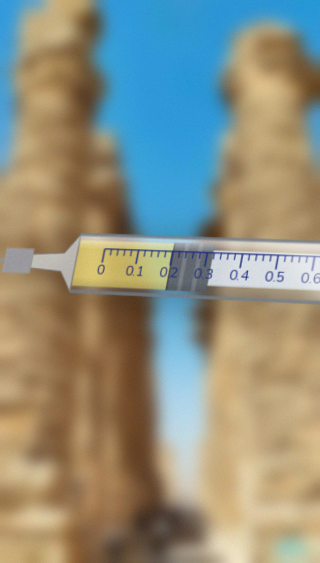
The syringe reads 0.2 mL
